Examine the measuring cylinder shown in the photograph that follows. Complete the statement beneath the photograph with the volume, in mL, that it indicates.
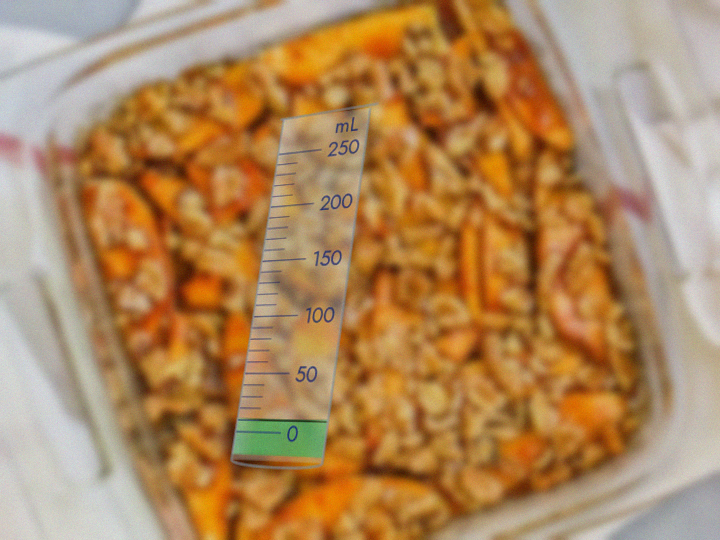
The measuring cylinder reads 10 mL
